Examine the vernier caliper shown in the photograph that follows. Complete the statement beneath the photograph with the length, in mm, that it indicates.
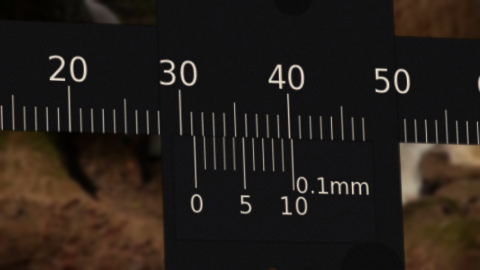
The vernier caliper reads 31.2 mm
